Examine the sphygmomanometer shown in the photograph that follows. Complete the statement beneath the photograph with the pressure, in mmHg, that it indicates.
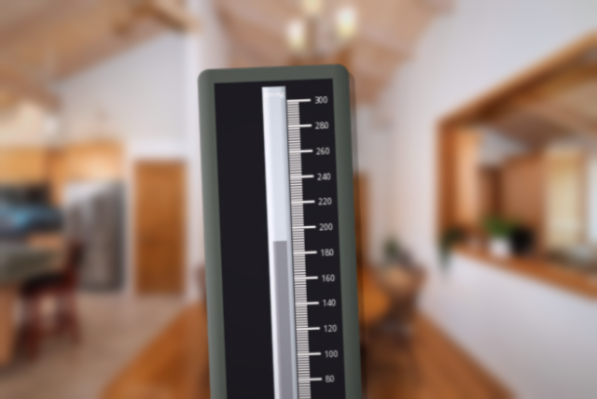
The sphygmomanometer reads 190 mmHg
